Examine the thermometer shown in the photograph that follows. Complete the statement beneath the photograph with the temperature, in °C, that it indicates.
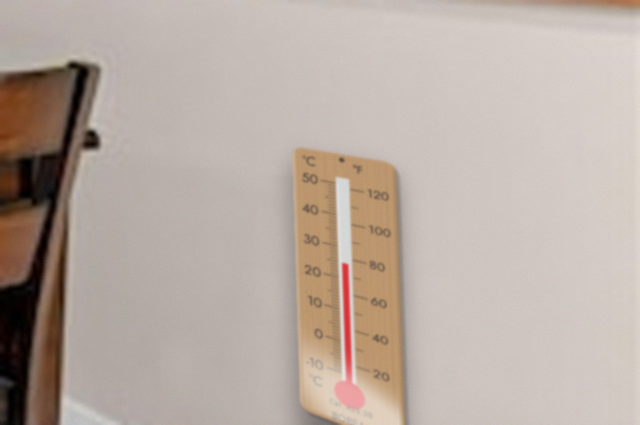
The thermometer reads 25 °C
